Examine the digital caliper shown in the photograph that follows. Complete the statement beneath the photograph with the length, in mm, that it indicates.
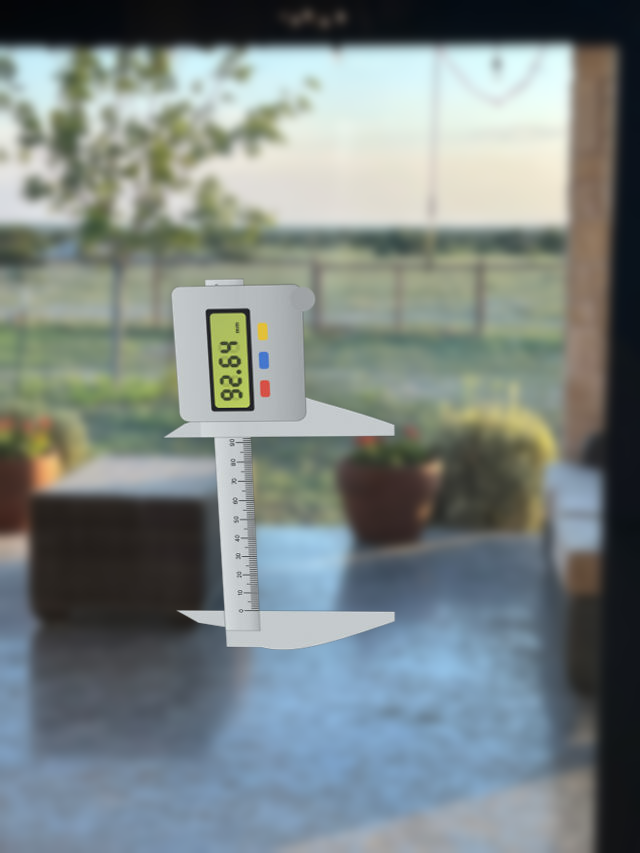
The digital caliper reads 92.64 mm
